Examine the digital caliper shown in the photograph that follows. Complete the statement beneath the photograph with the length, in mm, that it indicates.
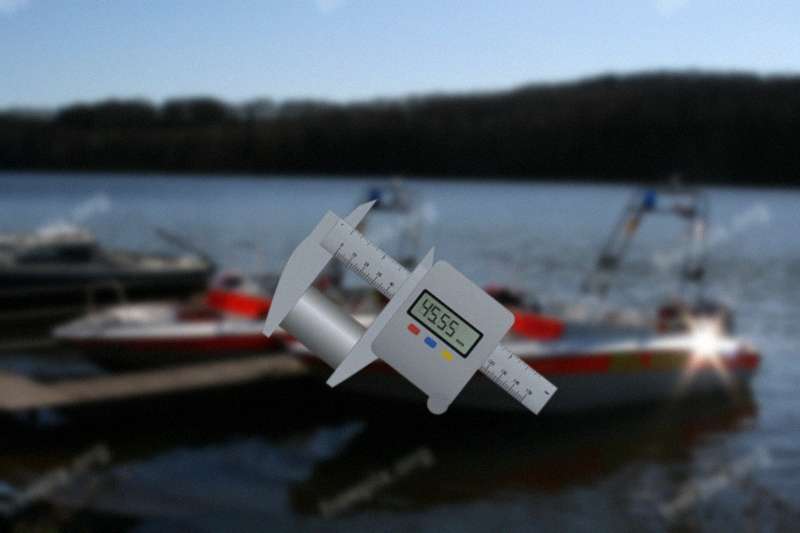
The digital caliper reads 45.55 mm
